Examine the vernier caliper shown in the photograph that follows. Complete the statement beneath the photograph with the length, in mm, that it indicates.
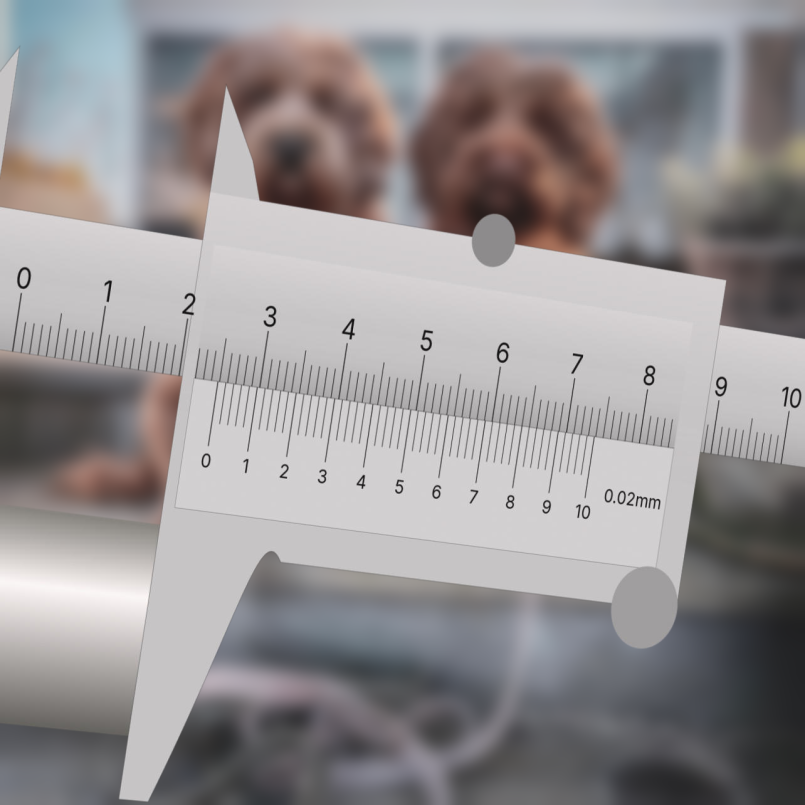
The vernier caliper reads 24.8 mm
